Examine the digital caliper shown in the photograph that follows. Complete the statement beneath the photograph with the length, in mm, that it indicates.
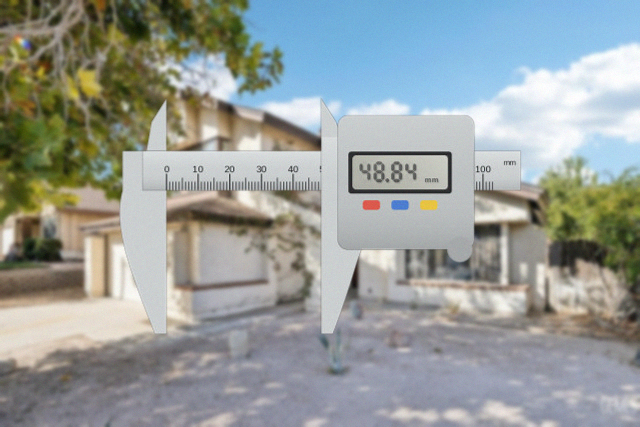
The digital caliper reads 48.84 mm
